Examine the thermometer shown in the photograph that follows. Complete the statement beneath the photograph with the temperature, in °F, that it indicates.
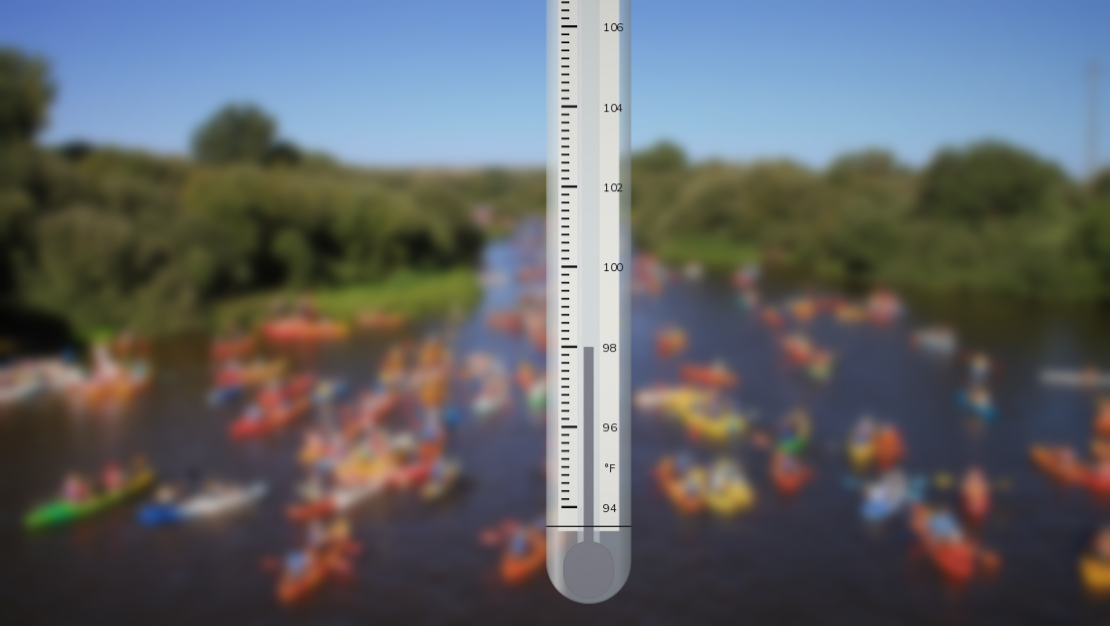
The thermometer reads 98 °F
